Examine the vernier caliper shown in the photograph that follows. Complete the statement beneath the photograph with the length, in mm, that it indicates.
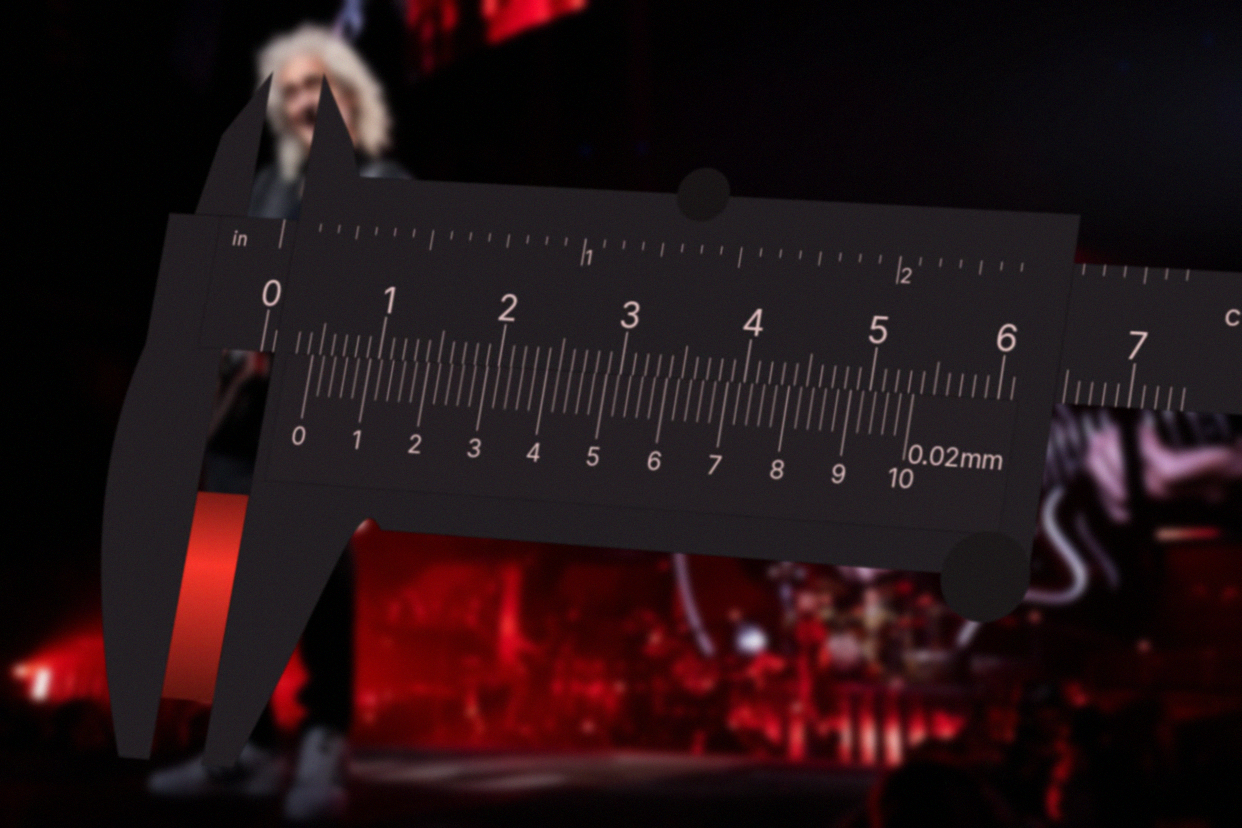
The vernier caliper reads 4.4 mm
